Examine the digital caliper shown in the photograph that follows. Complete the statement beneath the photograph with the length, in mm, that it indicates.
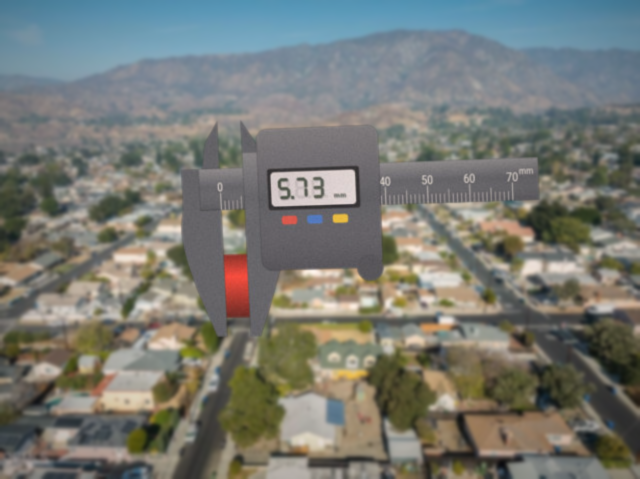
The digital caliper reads 5.73 mm
